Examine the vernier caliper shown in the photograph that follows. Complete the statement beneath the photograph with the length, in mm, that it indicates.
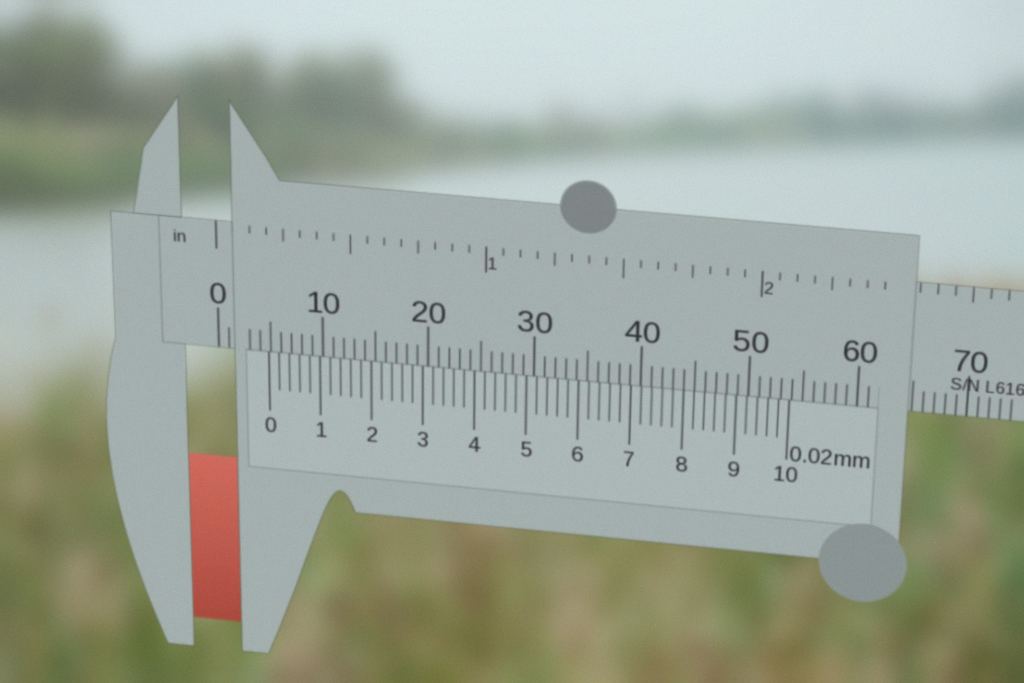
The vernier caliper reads 4.8 mm
